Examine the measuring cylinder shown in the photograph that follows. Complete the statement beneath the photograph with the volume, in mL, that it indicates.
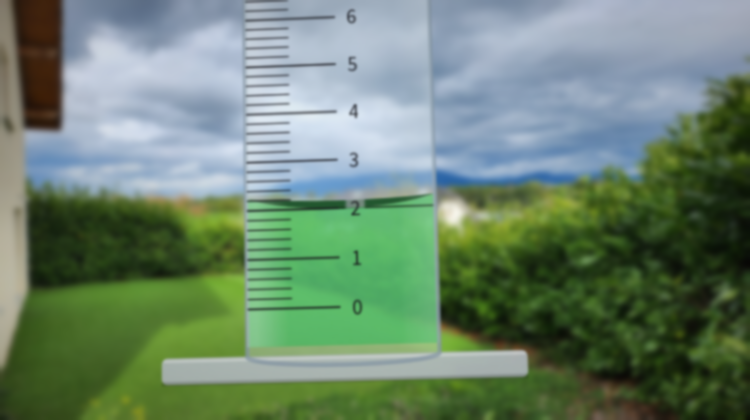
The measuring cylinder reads 2 mL
